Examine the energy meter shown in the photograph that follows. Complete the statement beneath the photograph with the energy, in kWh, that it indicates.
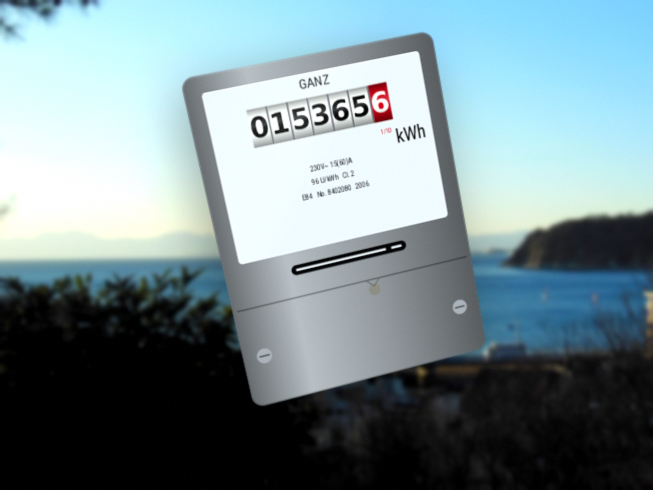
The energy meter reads 15365.6 kWh
